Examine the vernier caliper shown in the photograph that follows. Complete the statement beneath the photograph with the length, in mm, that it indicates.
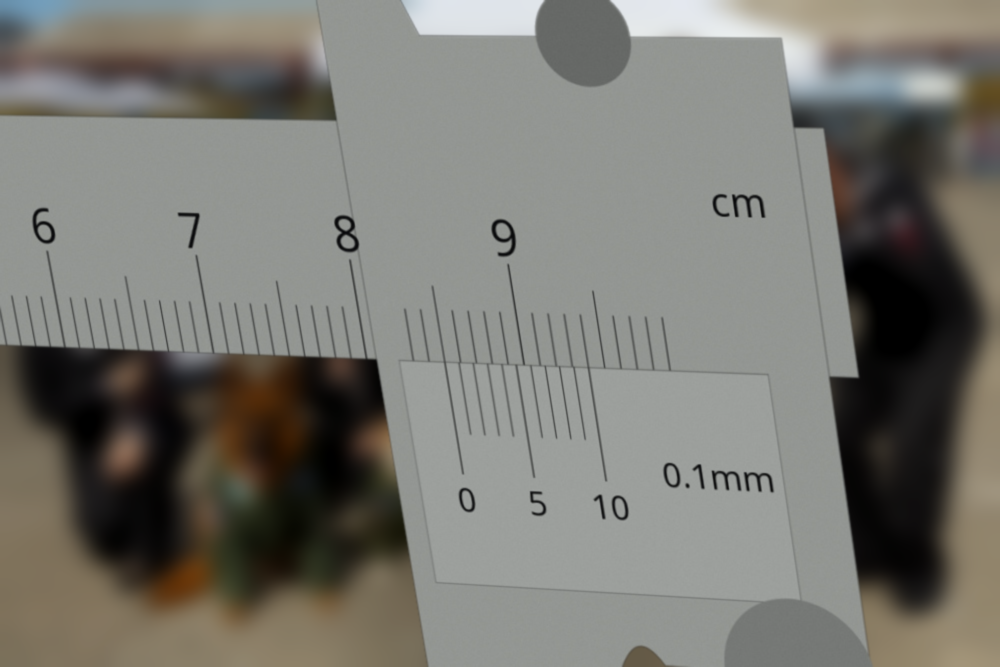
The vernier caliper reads 85.0 mm
